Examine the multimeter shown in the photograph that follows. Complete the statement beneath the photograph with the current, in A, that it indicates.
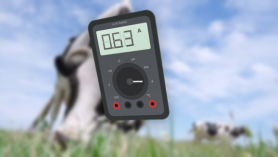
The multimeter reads 0.63 A
